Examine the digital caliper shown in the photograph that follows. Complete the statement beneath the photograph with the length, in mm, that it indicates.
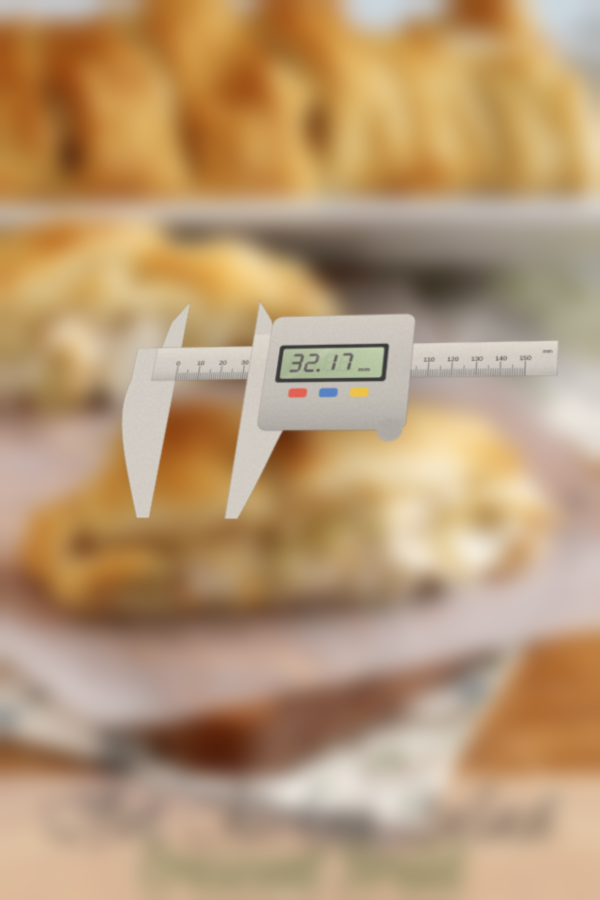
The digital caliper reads 32.17 mm
